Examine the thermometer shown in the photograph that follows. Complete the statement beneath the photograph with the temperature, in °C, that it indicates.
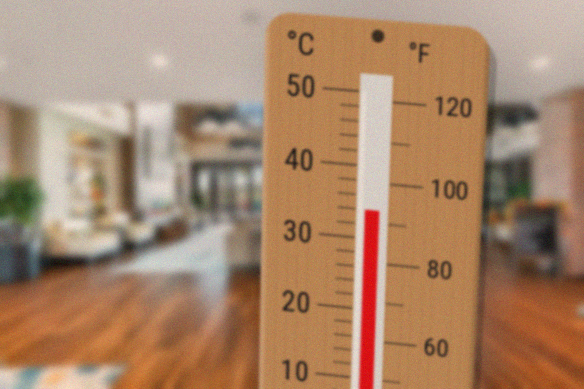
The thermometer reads 34 °C
